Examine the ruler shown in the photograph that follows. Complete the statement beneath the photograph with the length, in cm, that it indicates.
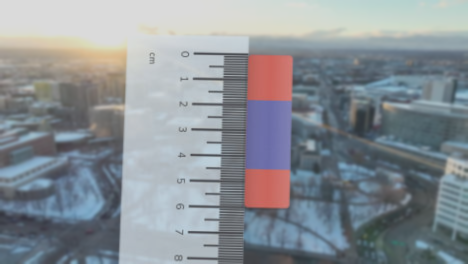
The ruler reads 6 cm
